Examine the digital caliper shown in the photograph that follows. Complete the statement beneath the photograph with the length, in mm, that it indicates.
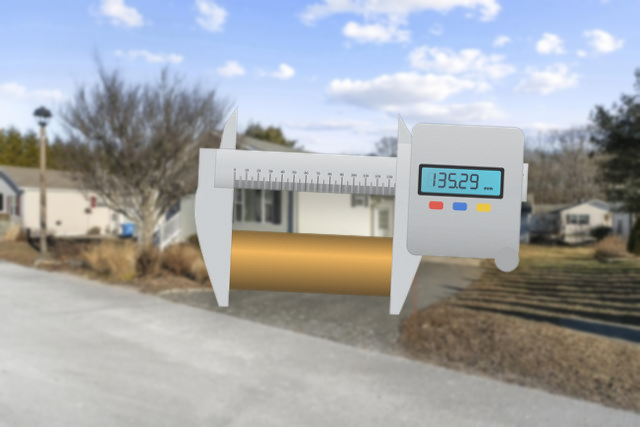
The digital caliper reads 135.29 mm
